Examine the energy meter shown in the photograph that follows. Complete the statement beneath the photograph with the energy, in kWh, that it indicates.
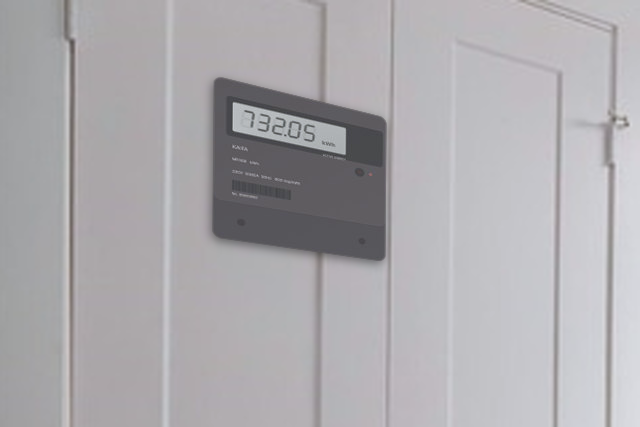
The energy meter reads 732.05 kWh
